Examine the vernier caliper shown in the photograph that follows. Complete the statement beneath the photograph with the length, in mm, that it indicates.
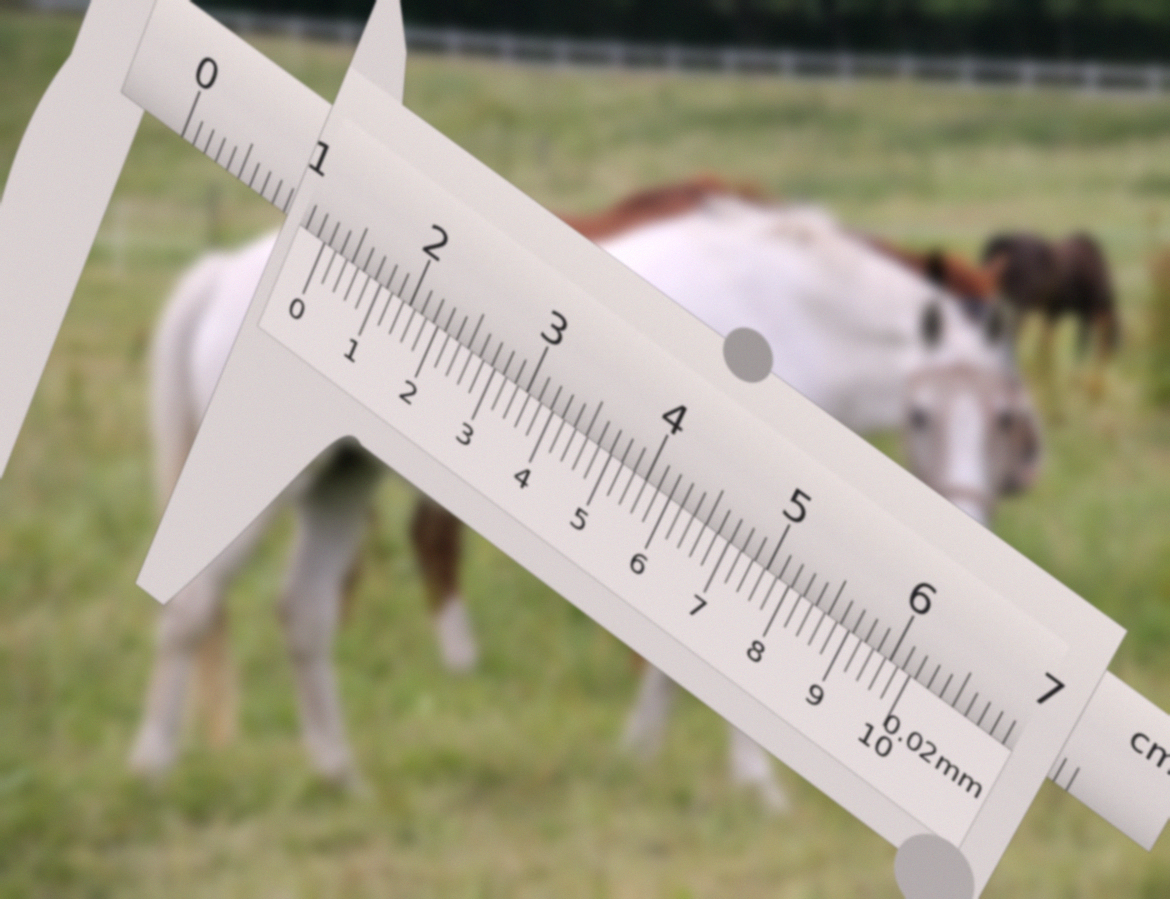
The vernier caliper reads 12.6 mm
